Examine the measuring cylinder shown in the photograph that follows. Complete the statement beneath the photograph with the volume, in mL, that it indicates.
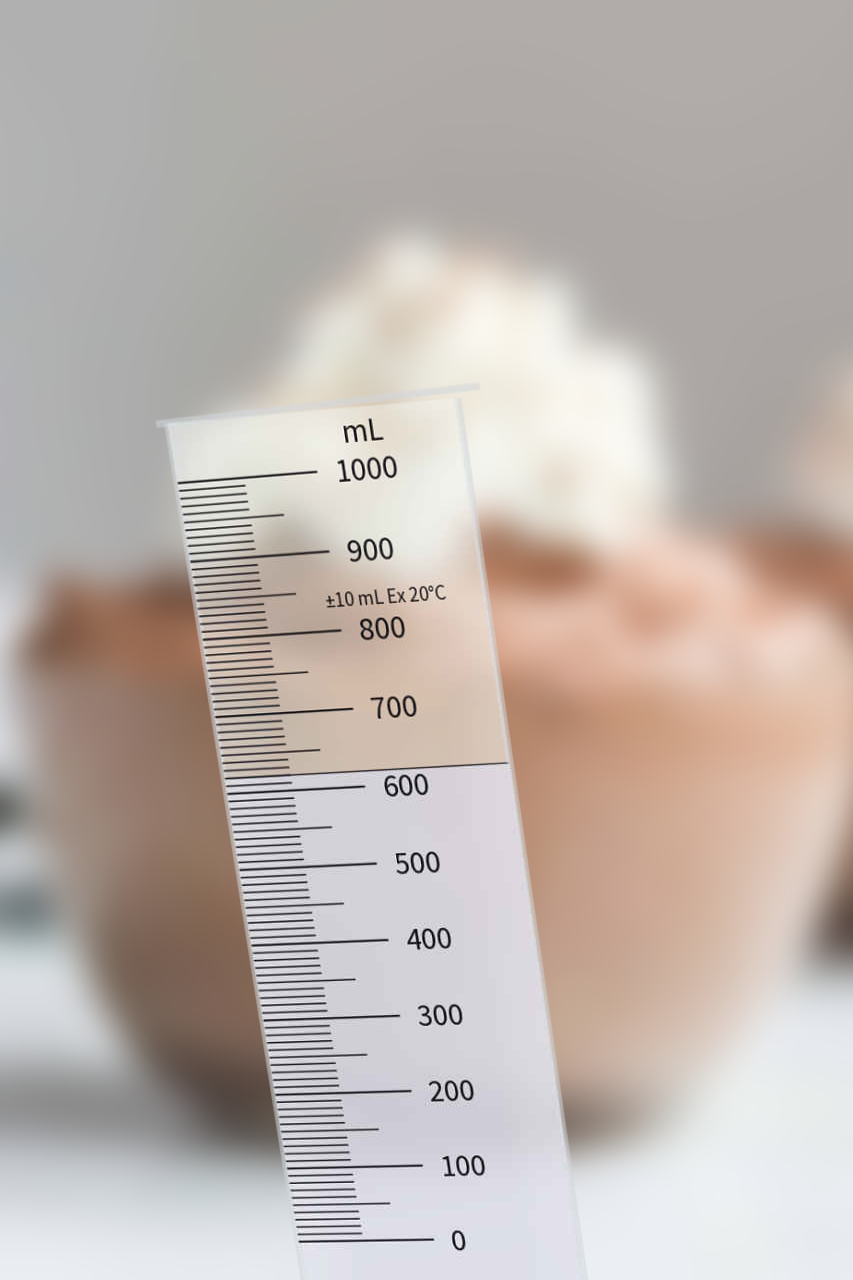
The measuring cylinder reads 620 mL
